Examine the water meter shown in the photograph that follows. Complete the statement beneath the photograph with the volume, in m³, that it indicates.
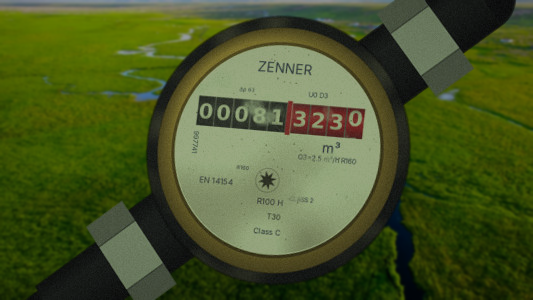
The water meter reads 81.3230 m³
